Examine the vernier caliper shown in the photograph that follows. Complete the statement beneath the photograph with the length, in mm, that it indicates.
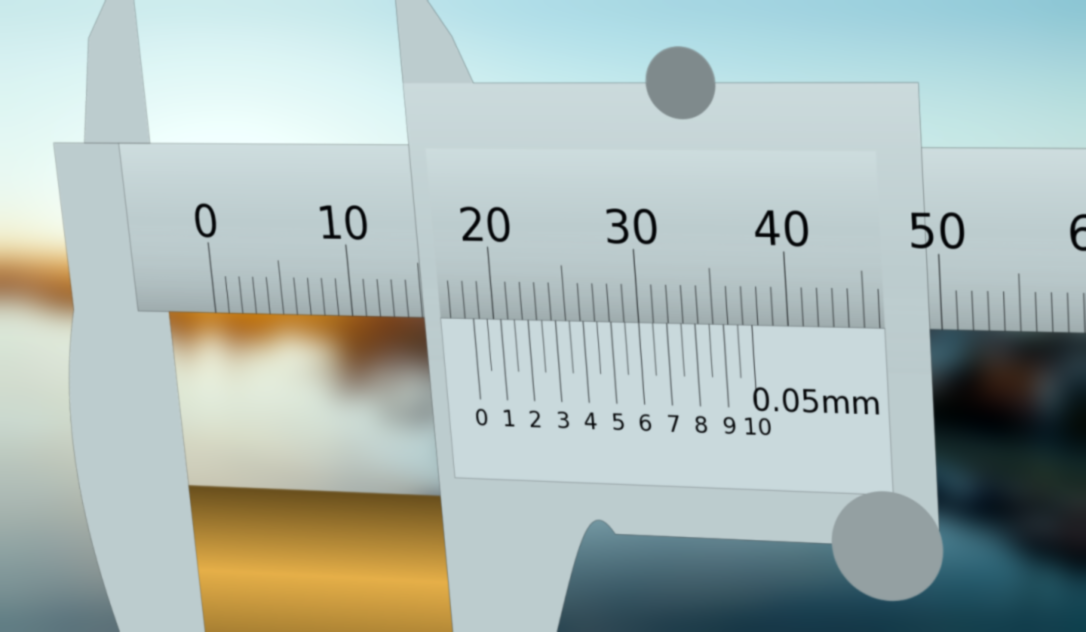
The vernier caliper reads 18.6 mm
